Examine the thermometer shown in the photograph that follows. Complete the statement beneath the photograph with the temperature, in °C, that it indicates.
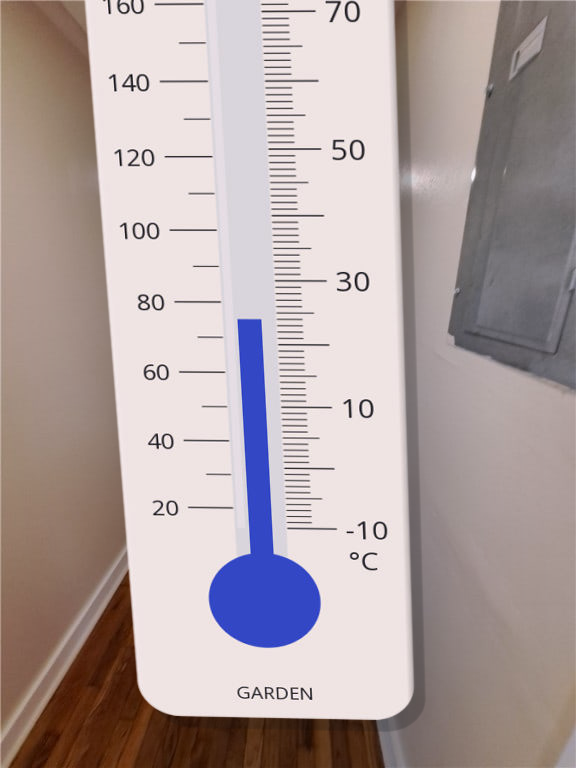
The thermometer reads 24 °C
